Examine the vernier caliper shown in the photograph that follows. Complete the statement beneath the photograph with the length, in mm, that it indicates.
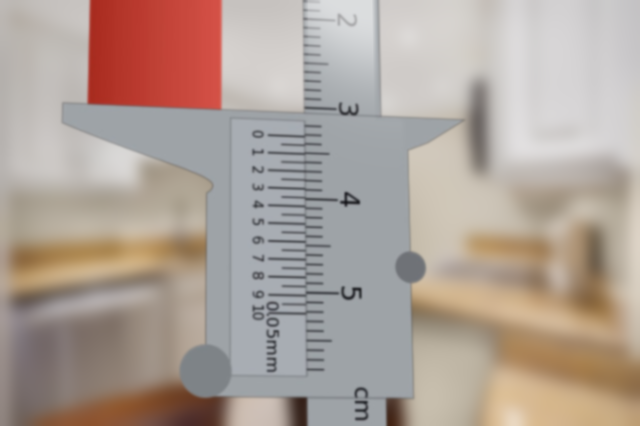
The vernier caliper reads 33.2 mm
